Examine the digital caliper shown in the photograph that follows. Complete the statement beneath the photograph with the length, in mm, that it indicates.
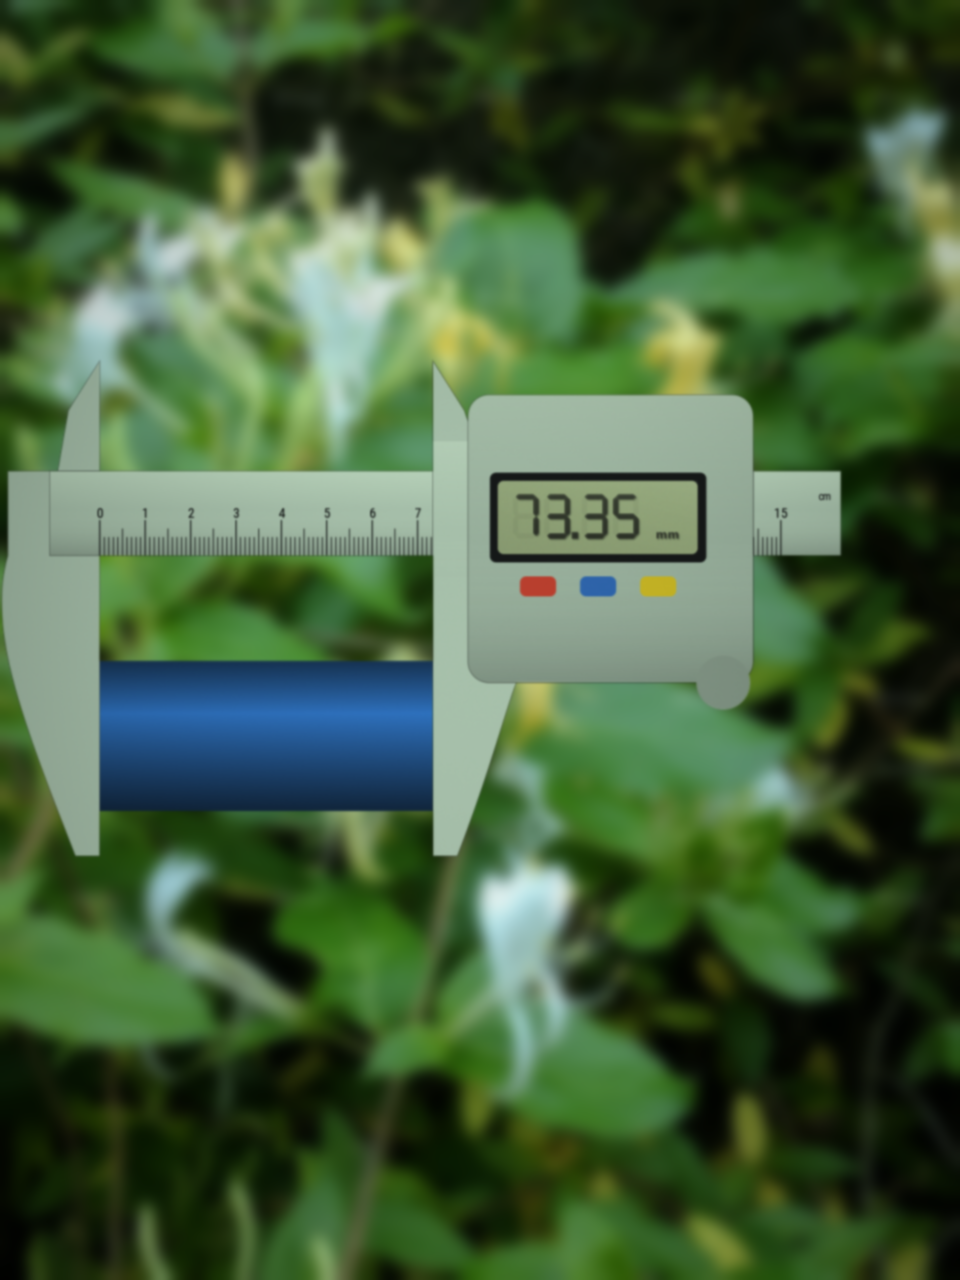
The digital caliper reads 73.35 mm
